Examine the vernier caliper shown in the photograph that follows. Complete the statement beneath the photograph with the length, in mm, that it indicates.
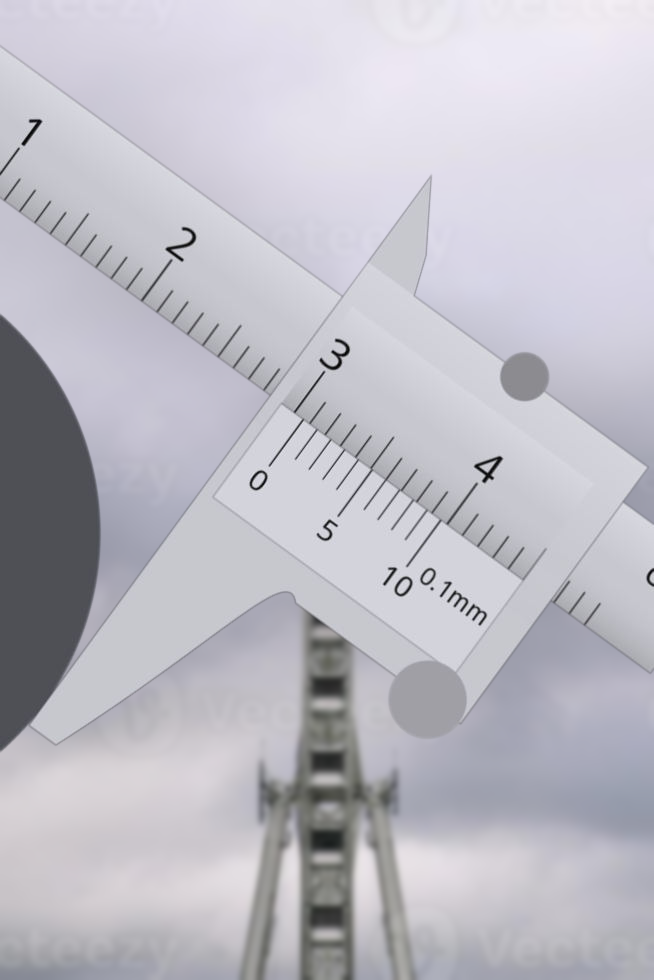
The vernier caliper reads 30.6 mm
